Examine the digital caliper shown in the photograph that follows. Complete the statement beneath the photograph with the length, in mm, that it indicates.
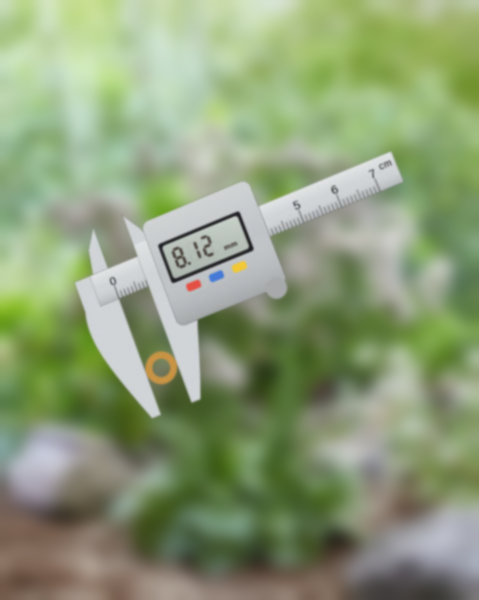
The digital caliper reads 8.12 mm
